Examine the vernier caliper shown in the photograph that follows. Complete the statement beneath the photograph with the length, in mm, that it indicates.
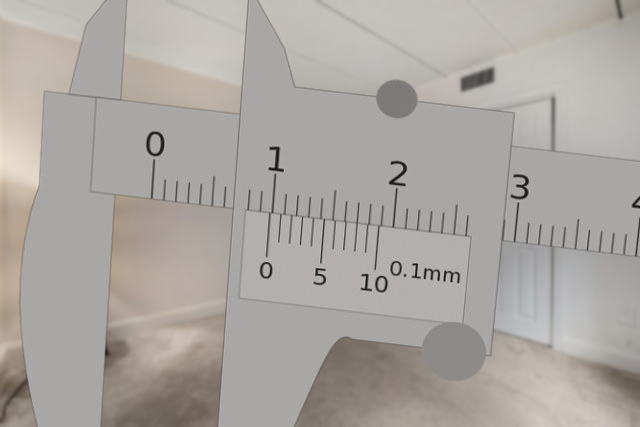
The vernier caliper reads 9.8 mm
